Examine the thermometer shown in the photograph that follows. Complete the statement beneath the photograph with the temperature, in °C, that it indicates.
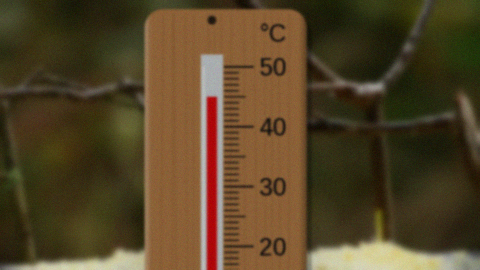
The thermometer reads 45 °C
